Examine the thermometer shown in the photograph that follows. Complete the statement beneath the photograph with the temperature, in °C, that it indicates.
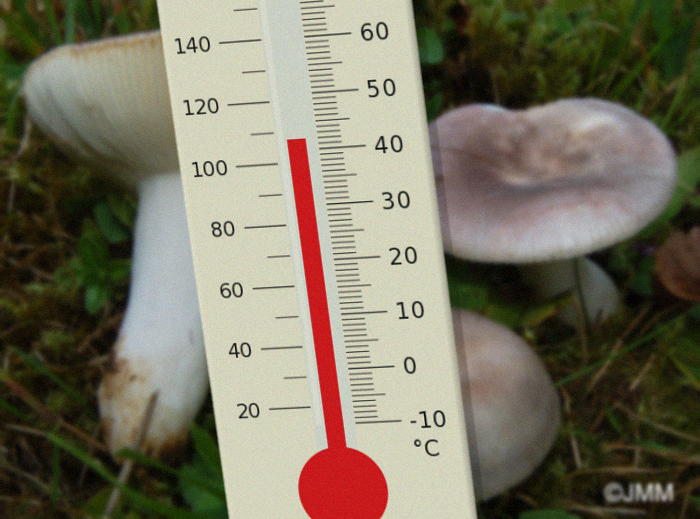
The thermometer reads 42 °C
